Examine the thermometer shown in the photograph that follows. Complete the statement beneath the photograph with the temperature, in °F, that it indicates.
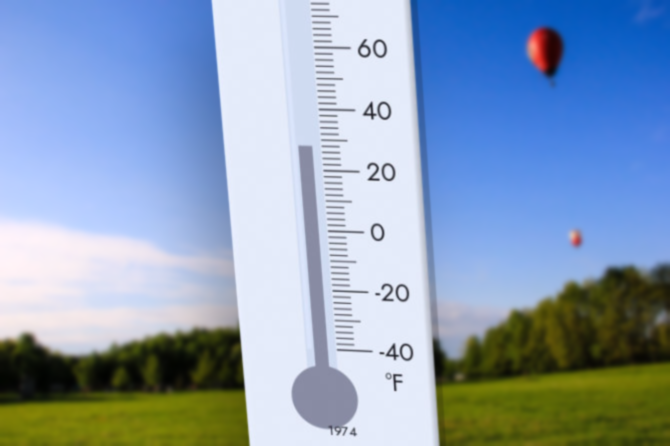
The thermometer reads 28 °F
